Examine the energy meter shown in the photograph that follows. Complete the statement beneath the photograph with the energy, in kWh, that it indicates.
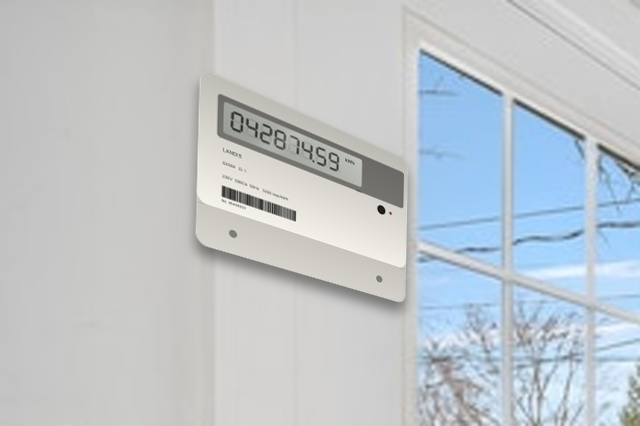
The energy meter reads 42874.59 kWh
